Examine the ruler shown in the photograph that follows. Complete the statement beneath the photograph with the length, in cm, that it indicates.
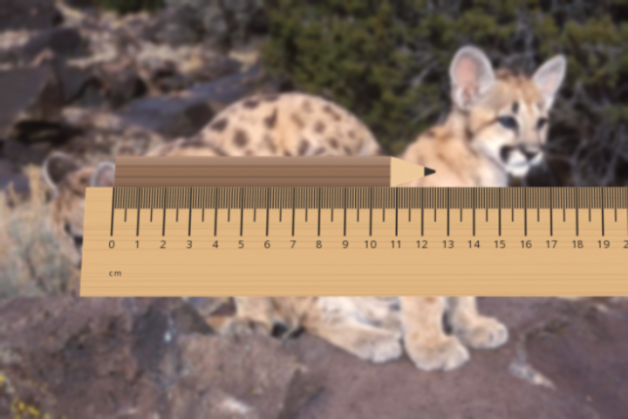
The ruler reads 12.5 cm
